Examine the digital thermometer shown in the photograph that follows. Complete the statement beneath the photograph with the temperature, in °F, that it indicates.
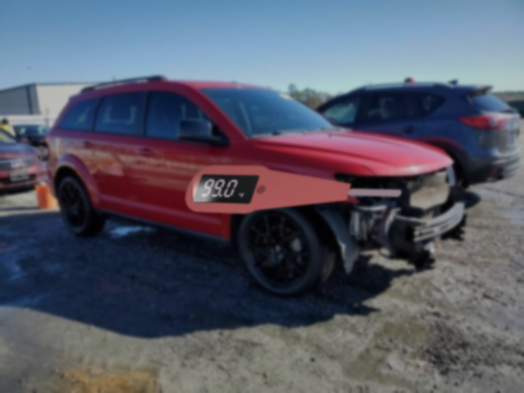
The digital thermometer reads 99.0 °F
